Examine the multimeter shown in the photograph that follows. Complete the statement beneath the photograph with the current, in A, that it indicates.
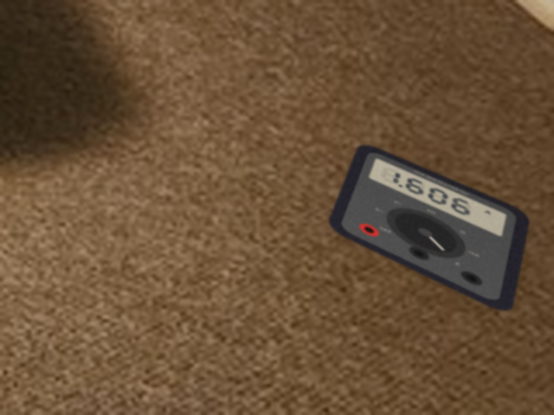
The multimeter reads 1.606 A
